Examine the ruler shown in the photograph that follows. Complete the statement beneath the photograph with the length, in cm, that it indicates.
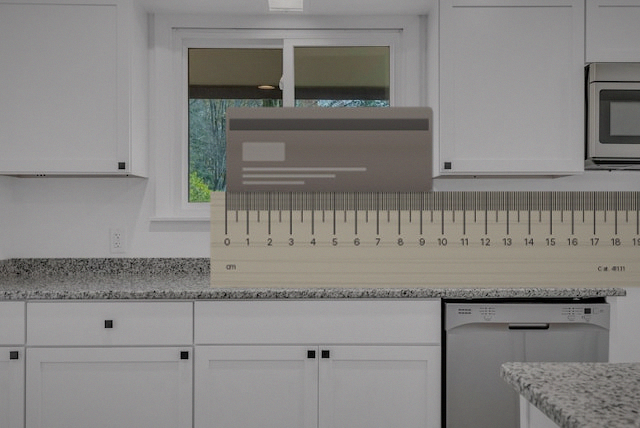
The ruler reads 9.5 cm
